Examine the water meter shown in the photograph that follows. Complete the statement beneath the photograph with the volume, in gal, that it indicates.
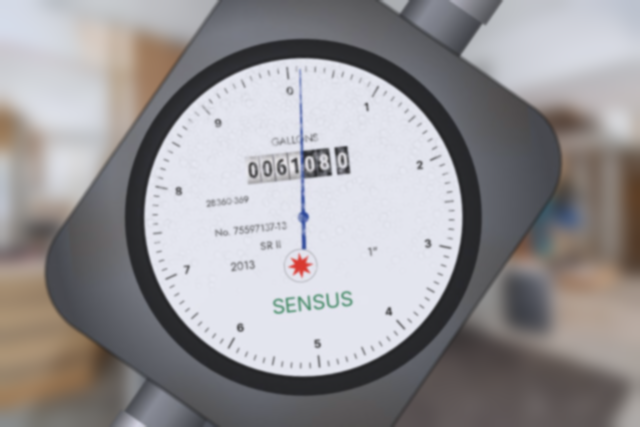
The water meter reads 61080.1 gal
